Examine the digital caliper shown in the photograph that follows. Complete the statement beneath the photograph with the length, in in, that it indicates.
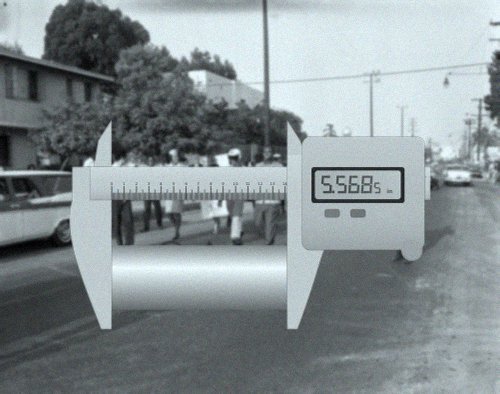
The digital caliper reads 5.5685 in
